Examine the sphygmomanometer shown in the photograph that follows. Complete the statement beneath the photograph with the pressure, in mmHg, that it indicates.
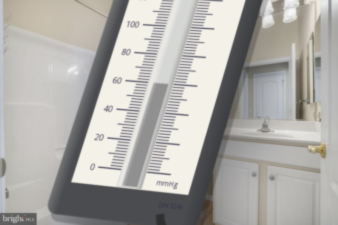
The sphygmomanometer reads 60 mmHg
